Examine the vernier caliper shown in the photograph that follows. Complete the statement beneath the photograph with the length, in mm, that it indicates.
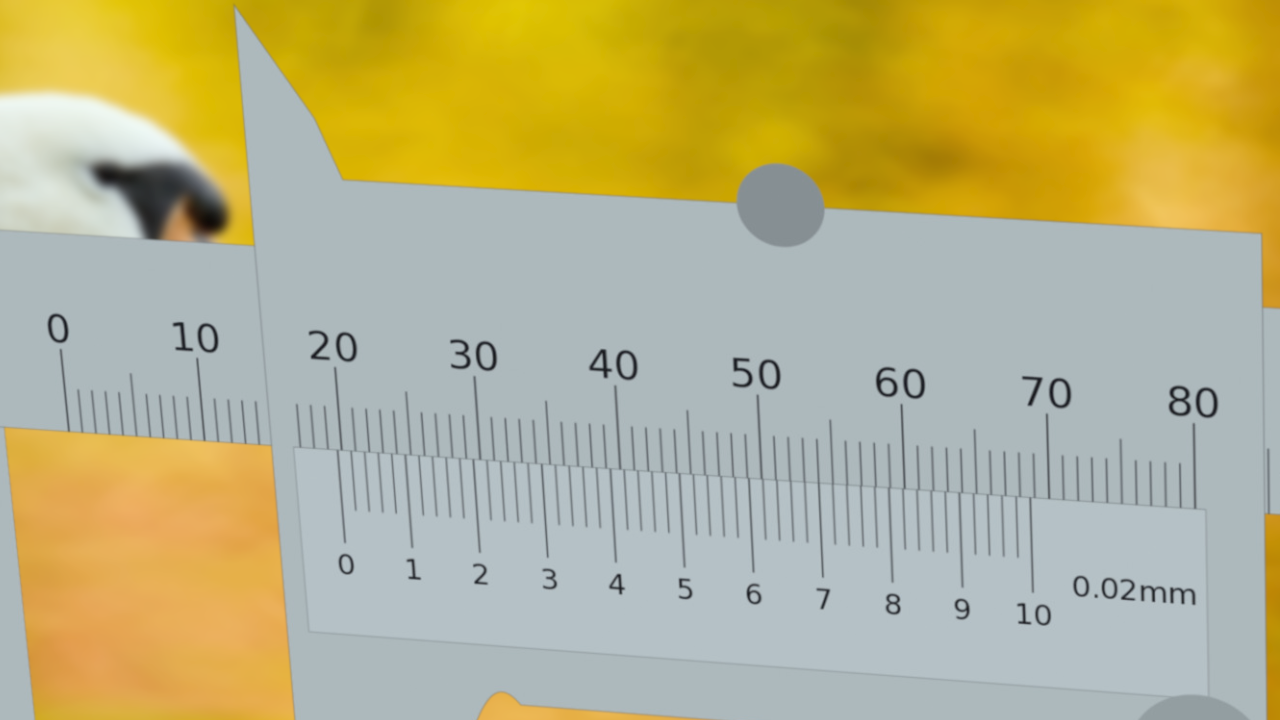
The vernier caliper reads 19.7 mm
